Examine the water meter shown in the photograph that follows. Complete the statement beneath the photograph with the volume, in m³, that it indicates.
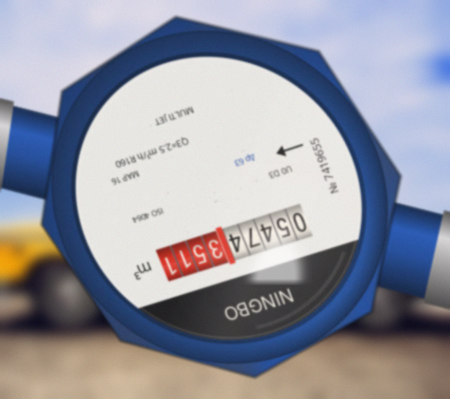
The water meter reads 5474.3511 m³
